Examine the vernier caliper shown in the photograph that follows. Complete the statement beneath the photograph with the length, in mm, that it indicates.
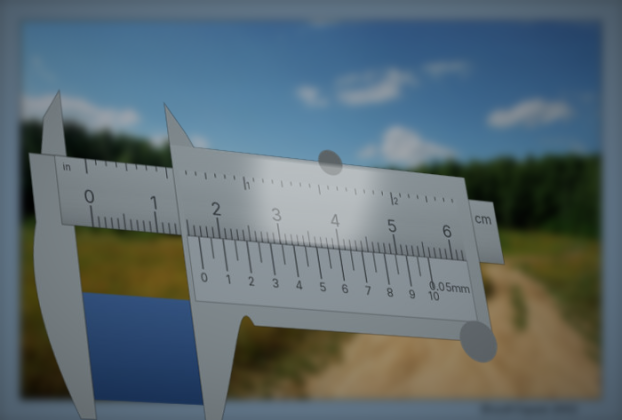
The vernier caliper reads 16.6 mm
